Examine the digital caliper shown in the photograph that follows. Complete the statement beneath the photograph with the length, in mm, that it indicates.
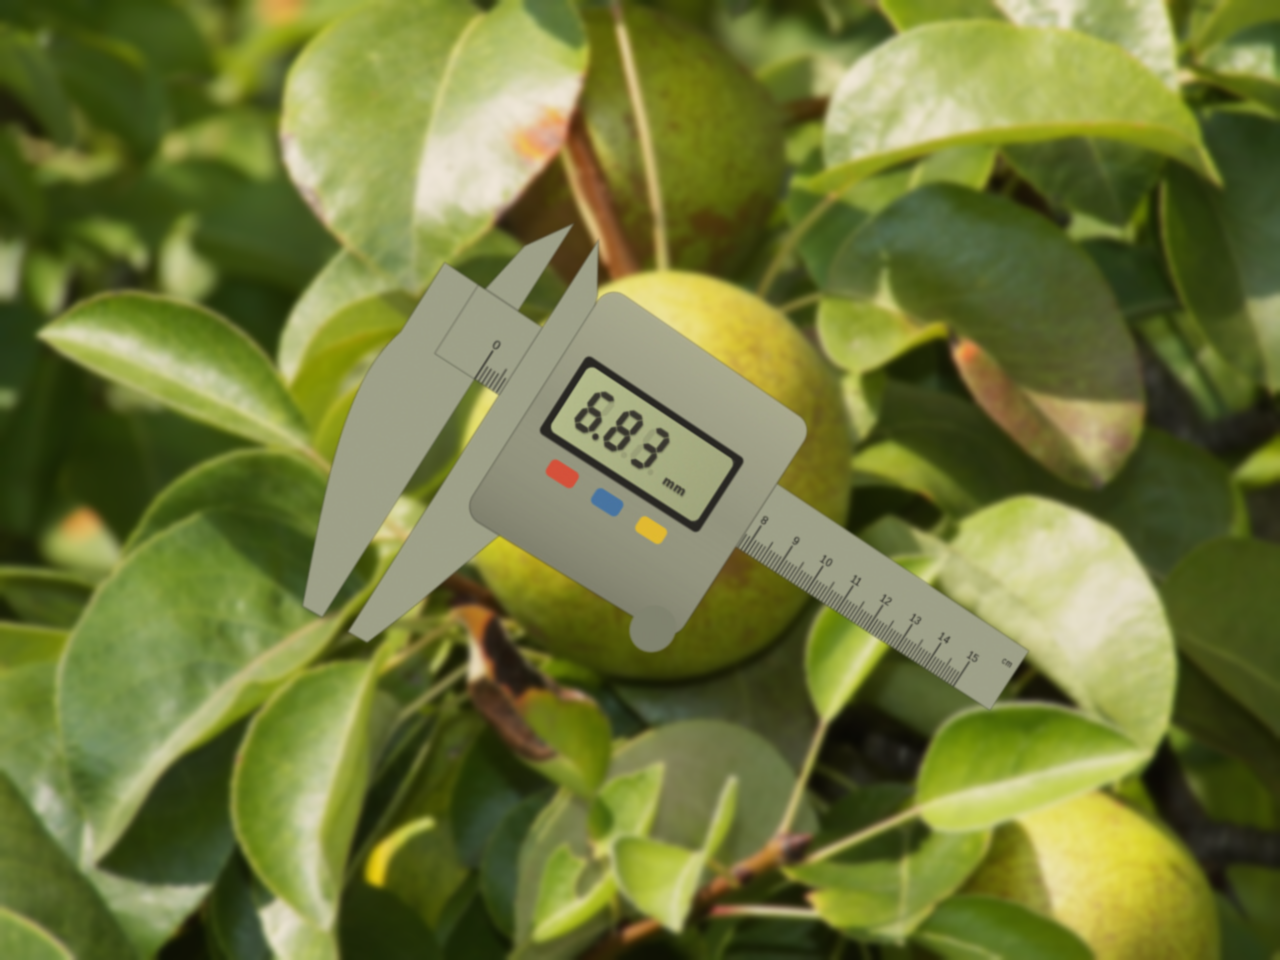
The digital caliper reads 6.83 mm
